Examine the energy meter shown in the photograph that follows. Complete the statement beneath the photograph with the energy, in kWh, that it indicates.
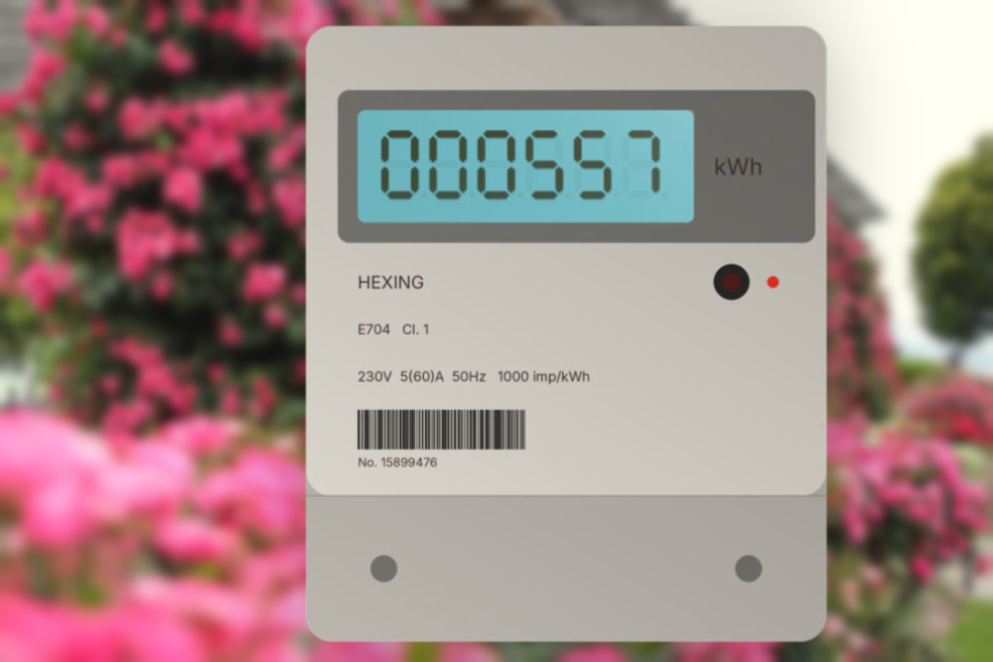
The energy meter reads 557 kWh
